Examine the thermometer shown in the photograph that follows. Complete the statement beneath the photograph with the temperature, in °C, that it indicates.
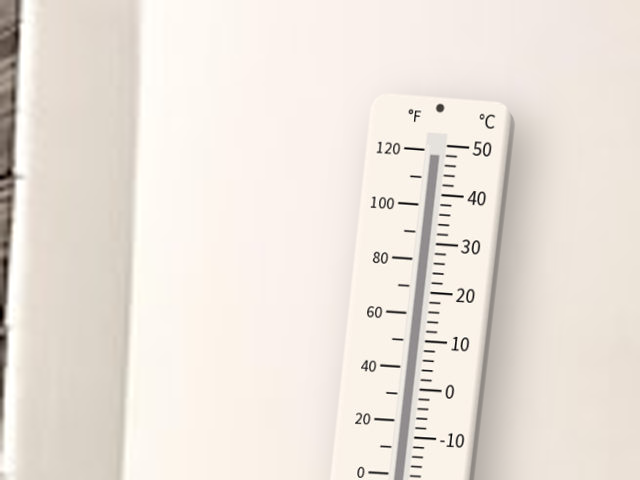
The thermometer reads 48 °C
